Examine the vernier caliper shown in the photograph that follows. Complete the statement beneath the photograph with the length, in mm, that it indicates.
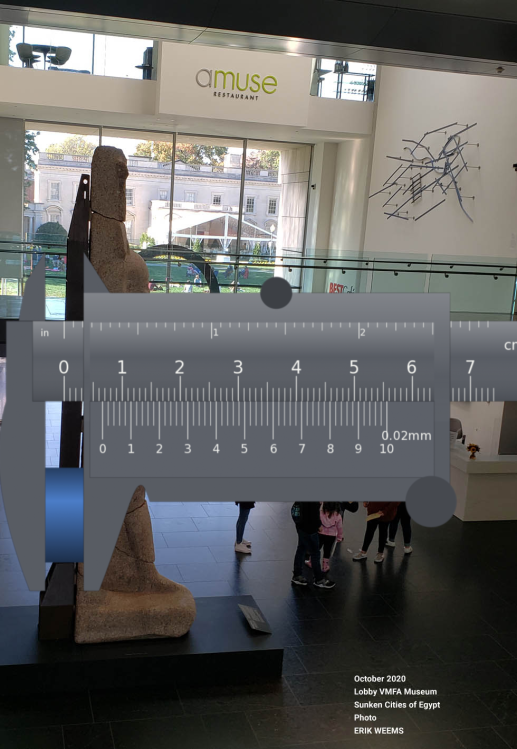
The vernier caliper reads 6.6 mm
